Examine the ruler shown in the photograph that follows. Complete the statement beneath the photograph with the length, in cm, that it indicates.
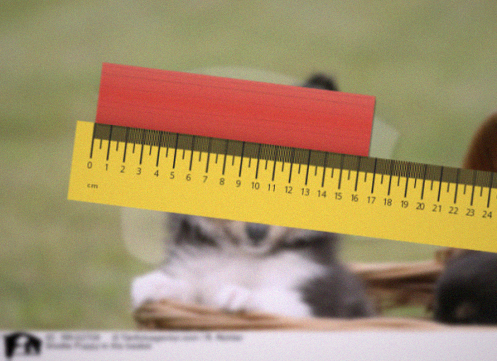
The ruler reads 16.5 cm
